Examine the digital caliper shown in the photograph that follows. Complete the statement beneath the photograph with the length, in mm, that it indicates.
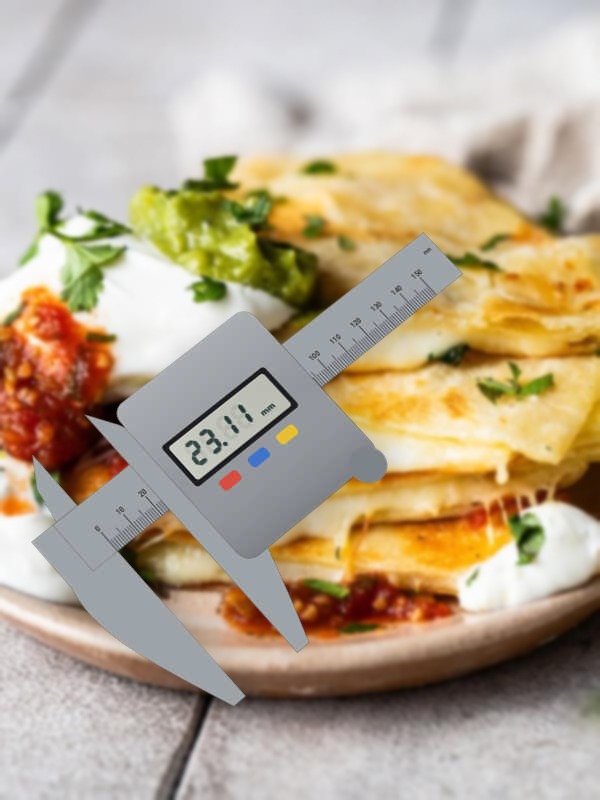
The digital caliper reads 23.11 mm
